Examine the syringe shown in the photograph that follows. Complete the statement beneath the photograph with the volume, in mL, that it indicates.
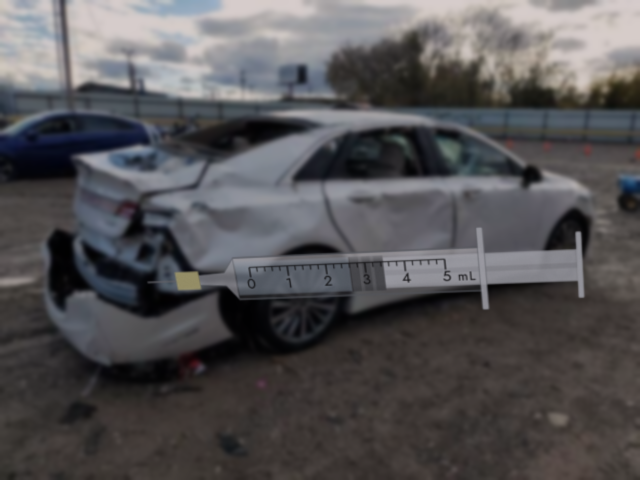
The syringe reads 2.6 mL
